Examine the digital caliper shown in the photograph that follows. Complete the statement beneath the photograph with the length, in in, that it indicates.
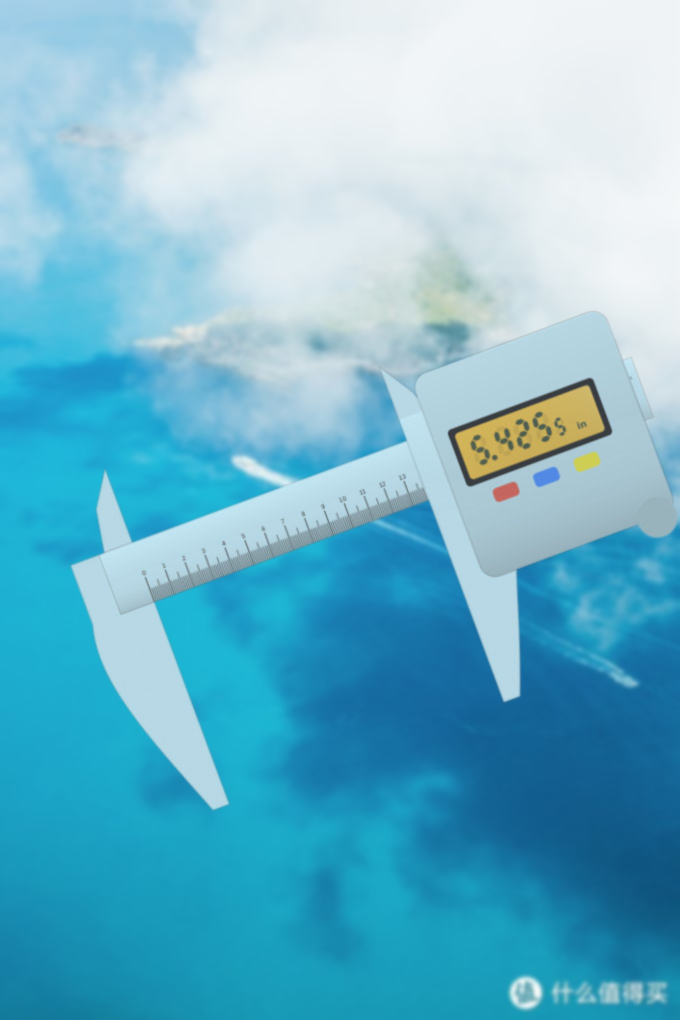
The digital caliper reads 5.4255 in
